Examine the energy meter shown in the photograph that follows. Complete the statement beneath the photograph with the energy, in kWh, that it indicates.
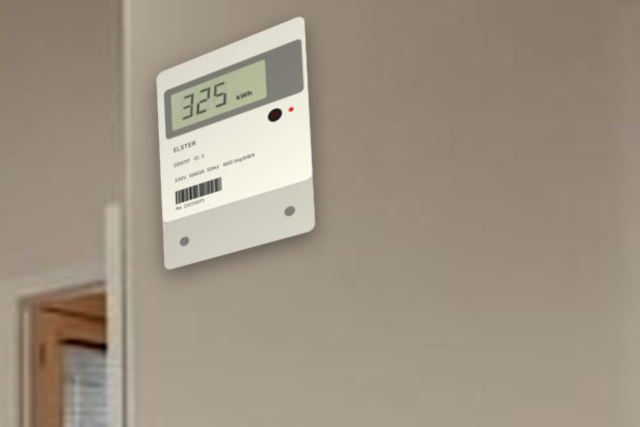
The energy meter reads 325 kWh
